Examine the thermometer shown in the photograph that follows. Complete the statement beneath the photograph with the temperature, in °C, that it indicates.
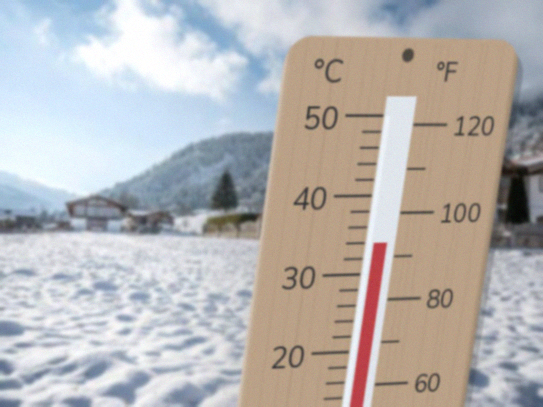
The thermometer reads 34 °C
